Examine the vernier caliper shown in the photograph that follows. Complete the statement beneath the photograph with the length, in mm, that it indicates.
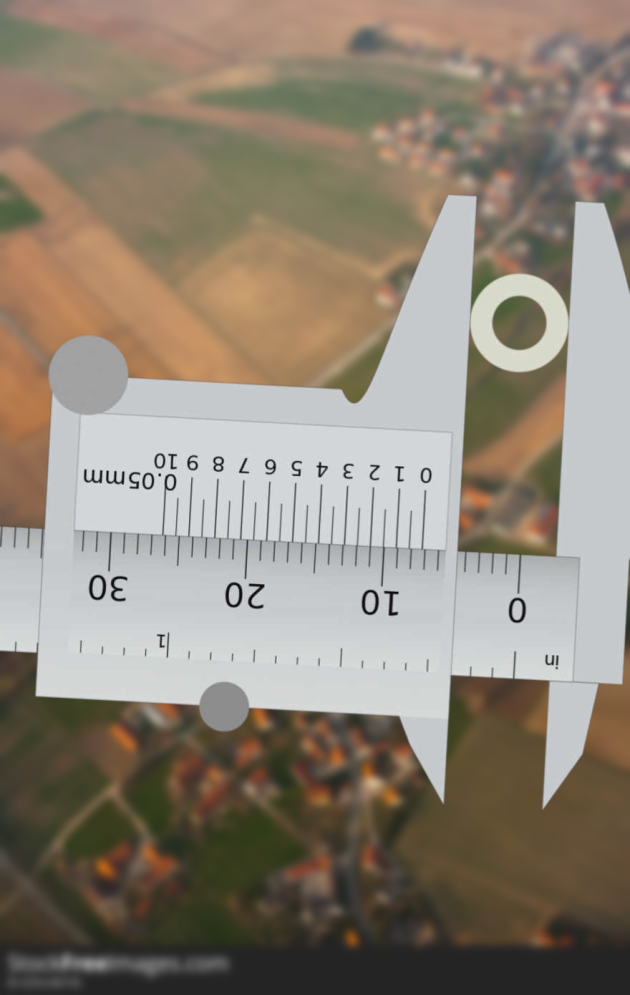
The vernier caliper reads 7.2 mm
